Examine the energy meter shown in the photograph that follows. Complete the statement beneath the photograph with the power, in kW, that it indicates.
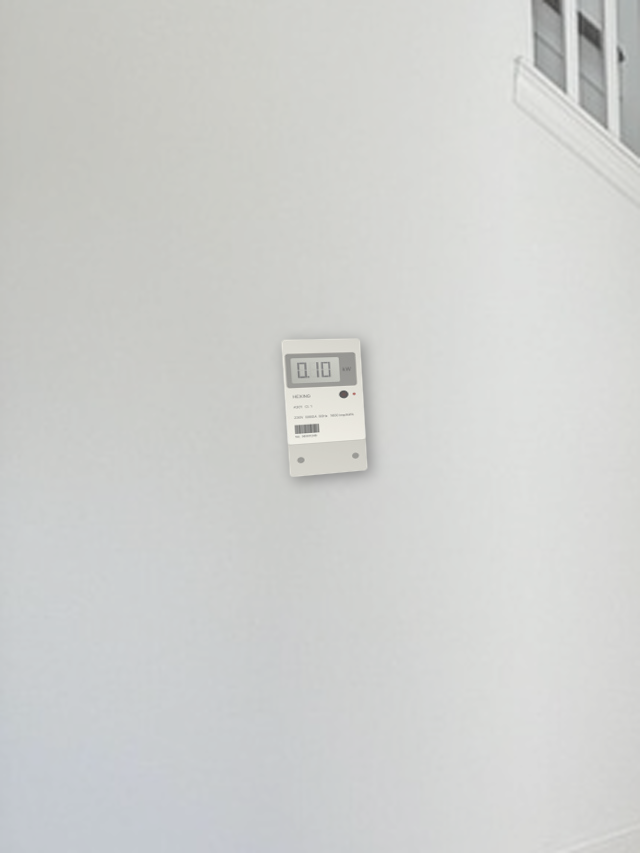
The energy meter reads 0.10 kW
